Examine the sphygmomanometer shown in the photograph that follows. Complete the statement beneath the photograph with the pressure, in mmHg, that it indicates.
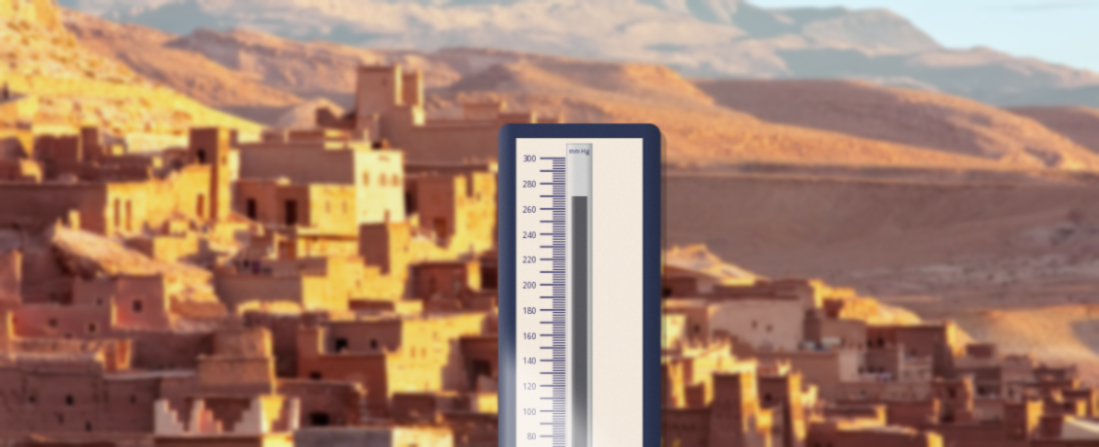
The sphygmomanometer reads 270 mmHg
